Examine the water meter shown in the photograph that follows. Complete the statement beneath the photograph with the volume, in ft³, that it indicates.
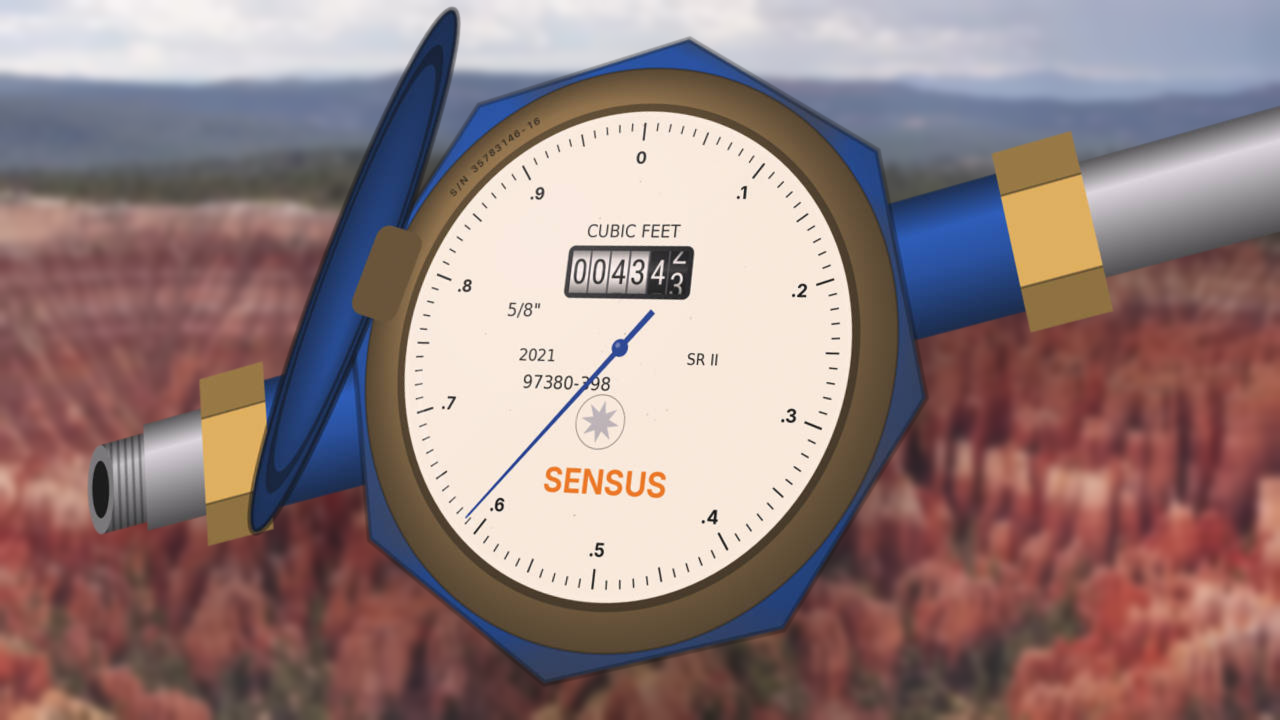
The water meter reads 4342.61 ft³
